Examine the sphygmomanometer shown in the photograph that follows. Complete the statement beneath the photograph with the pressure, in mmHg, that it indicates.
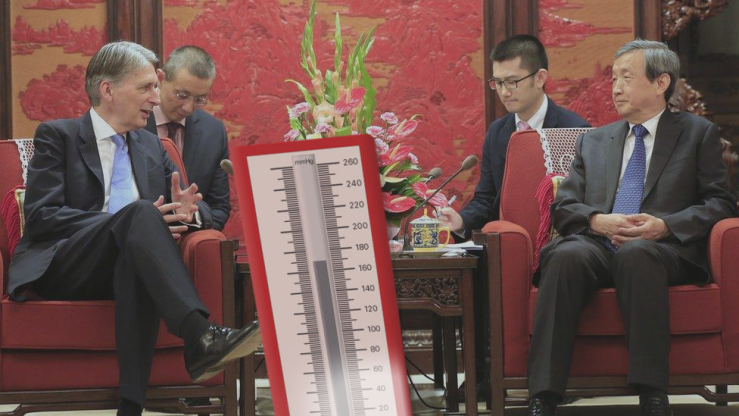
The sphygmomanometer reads 170 mmHg
